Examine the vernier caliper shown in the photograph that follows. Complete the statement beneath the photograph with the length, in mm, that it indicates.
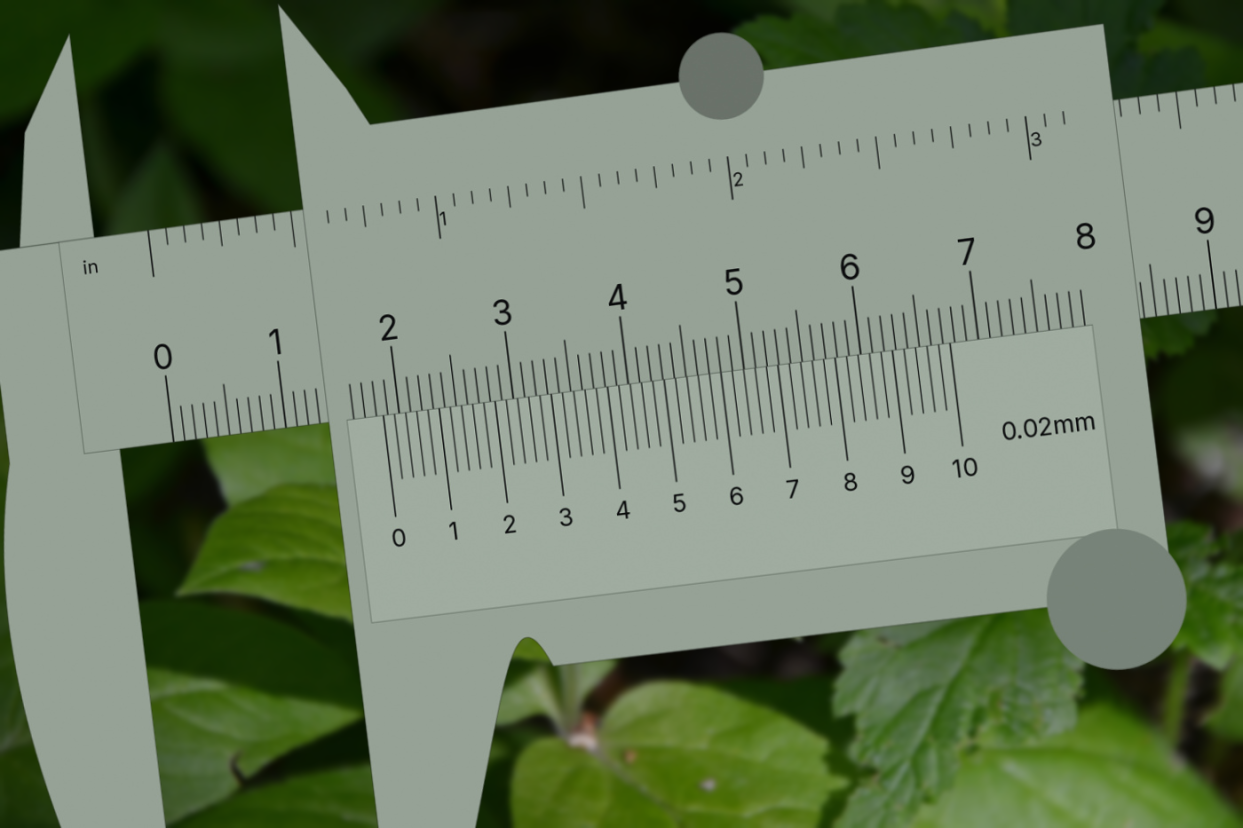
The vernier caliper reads 18.6 mm
